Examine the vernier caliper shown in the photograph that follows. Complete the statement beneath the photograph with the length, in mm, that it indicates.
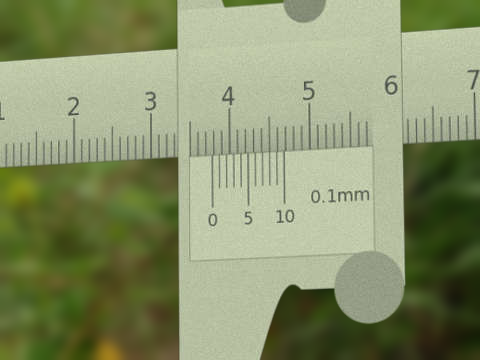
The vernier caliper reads 37.8 mm
